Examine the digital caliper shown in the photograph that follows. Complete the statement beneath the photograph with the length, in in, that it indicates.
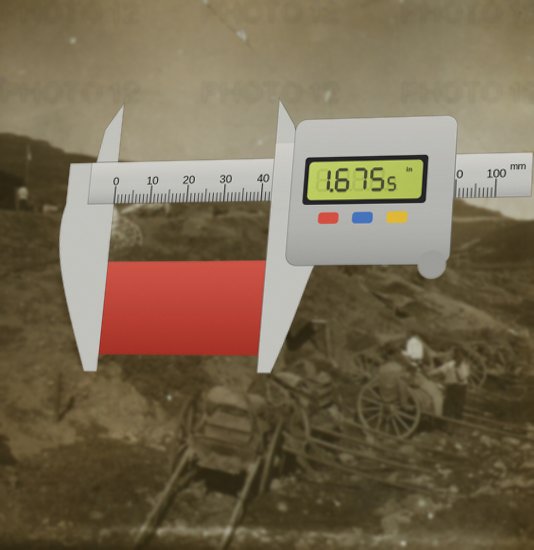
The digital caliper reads 1.6755 in
